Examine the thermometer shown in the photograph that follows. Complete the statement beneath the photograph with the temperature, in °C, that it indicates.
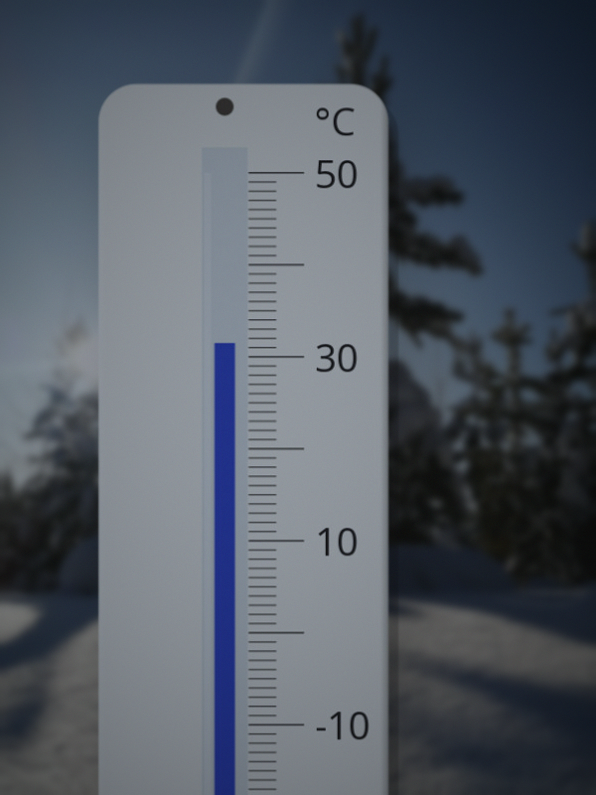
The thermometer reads 31.5 °C
